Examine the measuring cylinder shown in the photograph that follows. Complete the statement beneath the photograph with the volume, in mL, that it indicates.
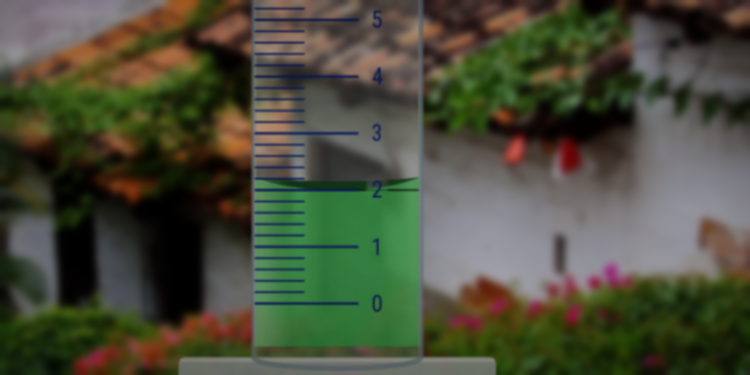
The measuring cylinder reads 2 mL
